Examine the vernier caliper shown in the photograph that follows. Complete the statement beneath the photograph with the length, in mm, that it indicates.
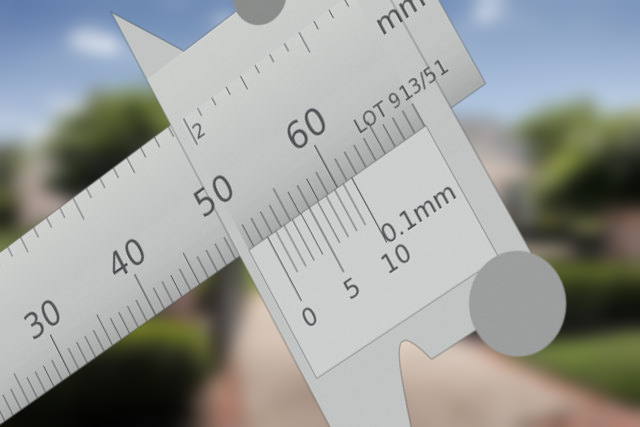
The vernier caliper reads 52.5 mm
